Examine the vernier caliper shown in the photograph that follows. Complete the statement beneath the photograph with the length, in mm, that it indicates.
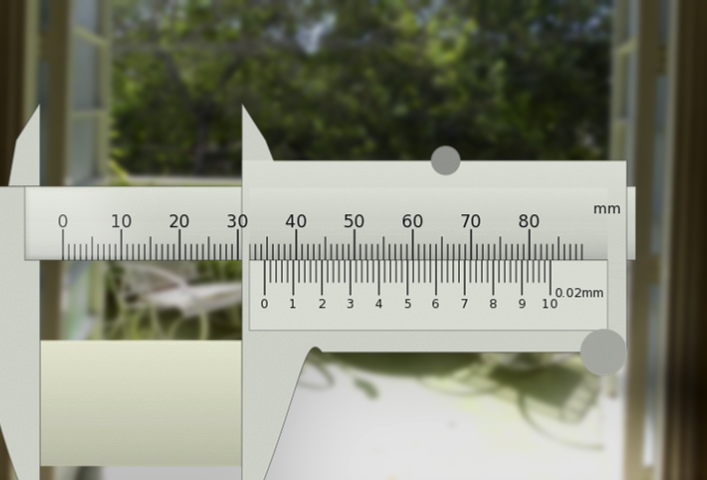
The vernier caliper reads 34.6 mm
